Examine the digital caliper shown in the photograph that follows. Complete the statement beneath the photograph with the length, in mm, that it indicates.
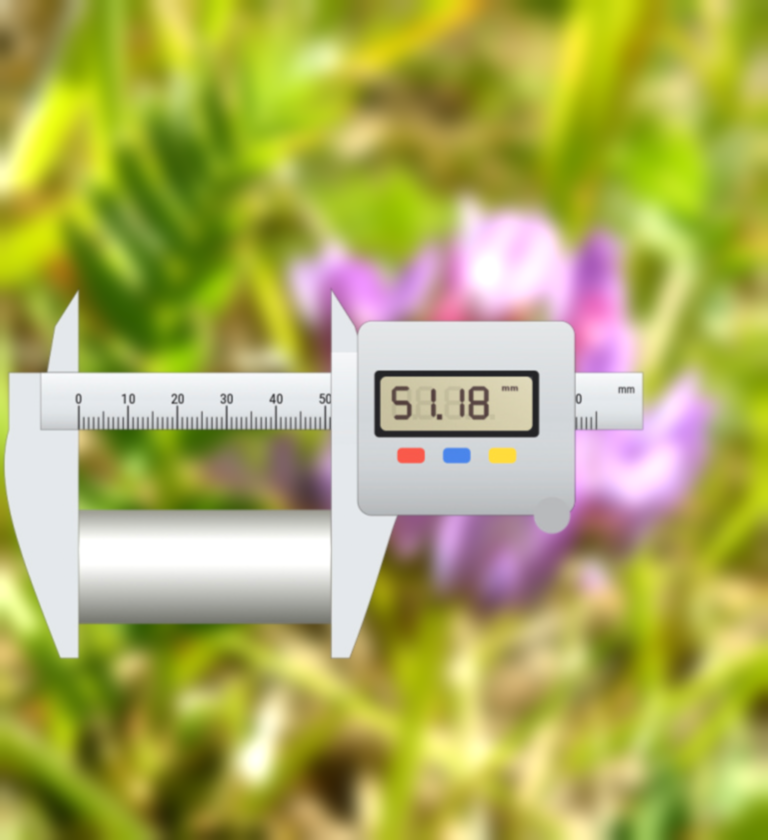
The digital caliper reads 51.18 mm
